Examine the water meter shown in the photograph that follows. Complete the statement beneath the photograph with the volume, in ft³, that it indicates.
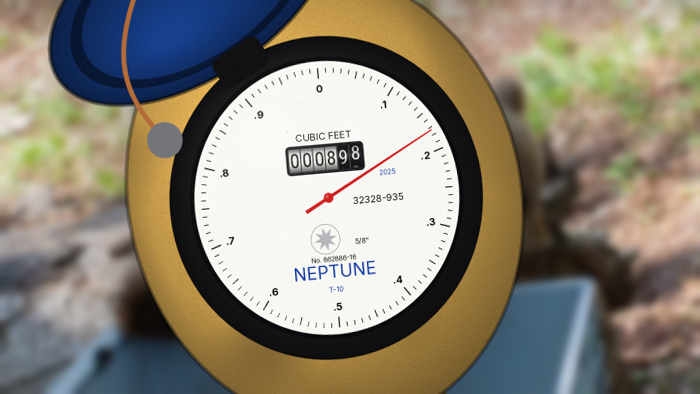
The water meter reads 898.17 ft³
